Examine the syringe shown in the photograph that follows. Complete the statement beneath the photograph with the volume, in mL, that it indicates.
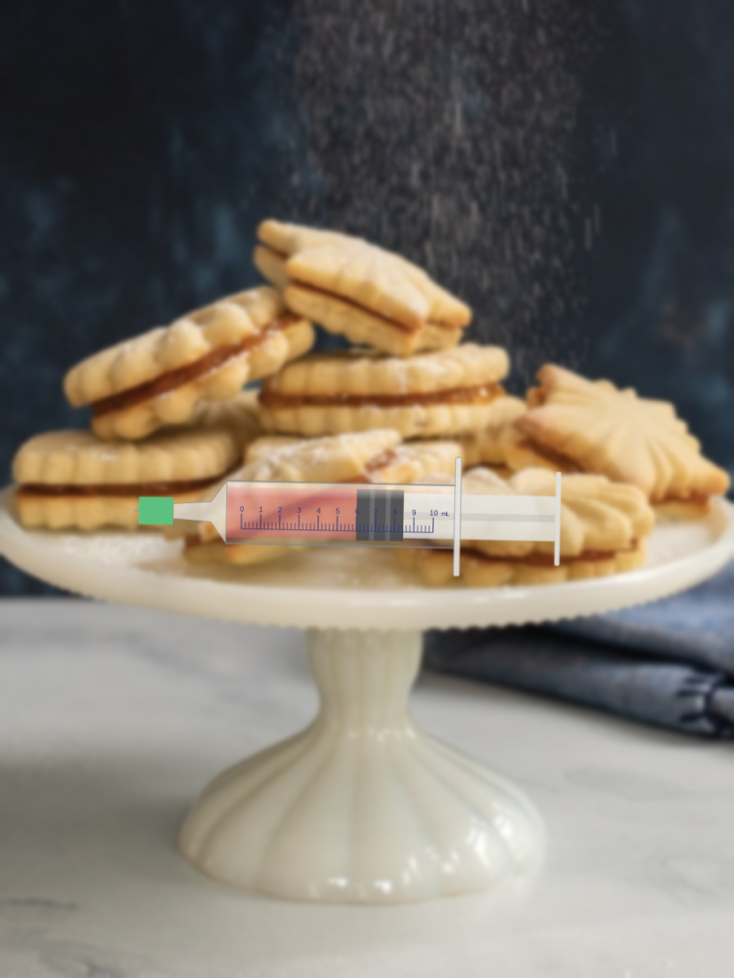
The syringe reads 6 mL
